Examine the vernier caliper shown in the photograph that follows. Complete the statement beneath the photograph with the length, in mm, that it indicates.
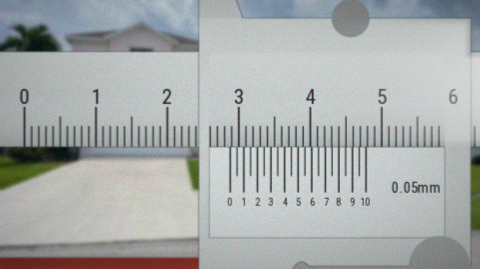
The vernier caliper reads 28.8 mm
